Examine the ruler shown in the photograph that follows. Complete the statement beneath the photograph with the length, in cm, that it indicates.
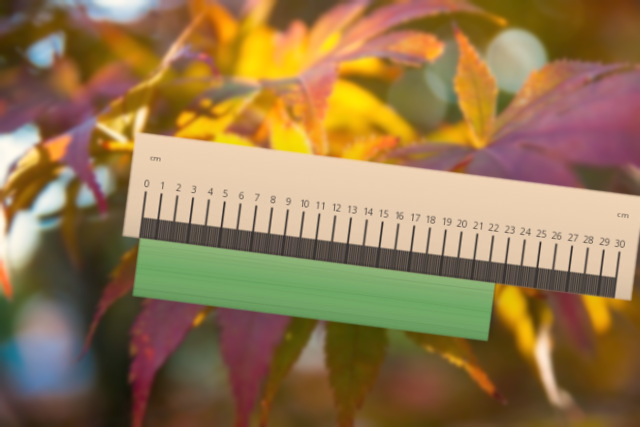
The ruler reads 22.5 cm
